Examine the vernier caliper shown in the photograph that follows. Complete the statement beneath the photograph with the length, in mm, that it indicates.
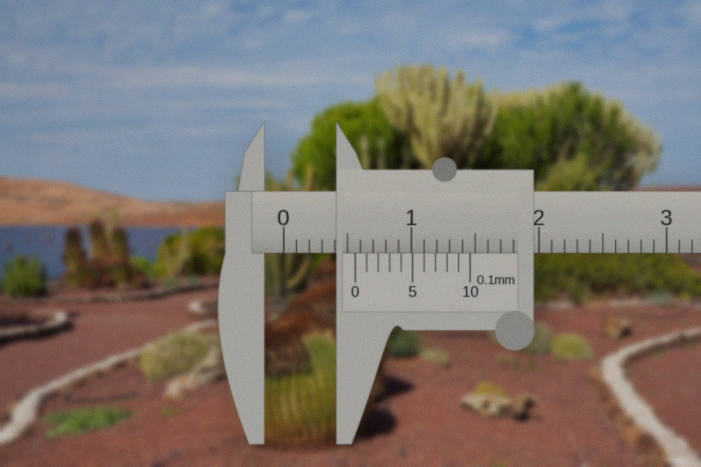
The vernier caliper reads 5.6 mm
